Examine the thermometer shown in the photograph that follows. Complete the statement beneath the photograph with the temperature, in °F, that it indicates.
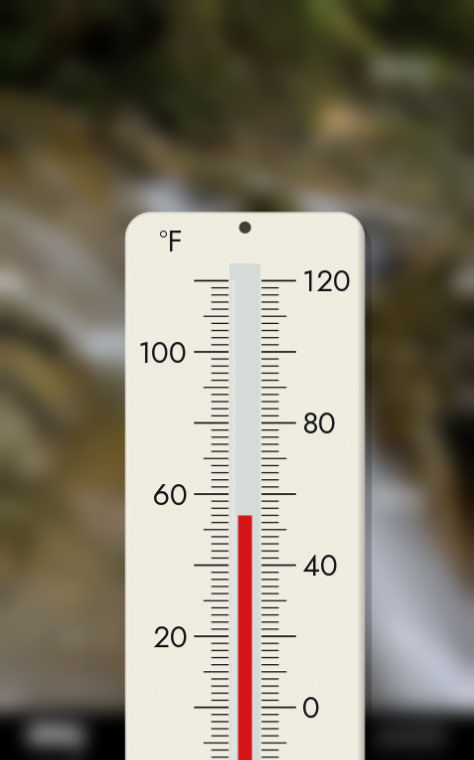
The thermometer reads 54 °F
